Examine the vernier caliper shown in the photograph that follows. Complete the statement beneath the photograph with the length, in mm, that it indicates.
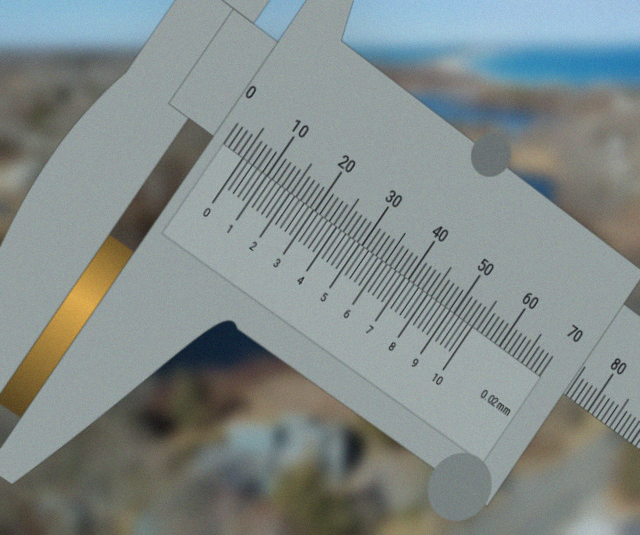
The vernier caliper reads 5.0 mm
